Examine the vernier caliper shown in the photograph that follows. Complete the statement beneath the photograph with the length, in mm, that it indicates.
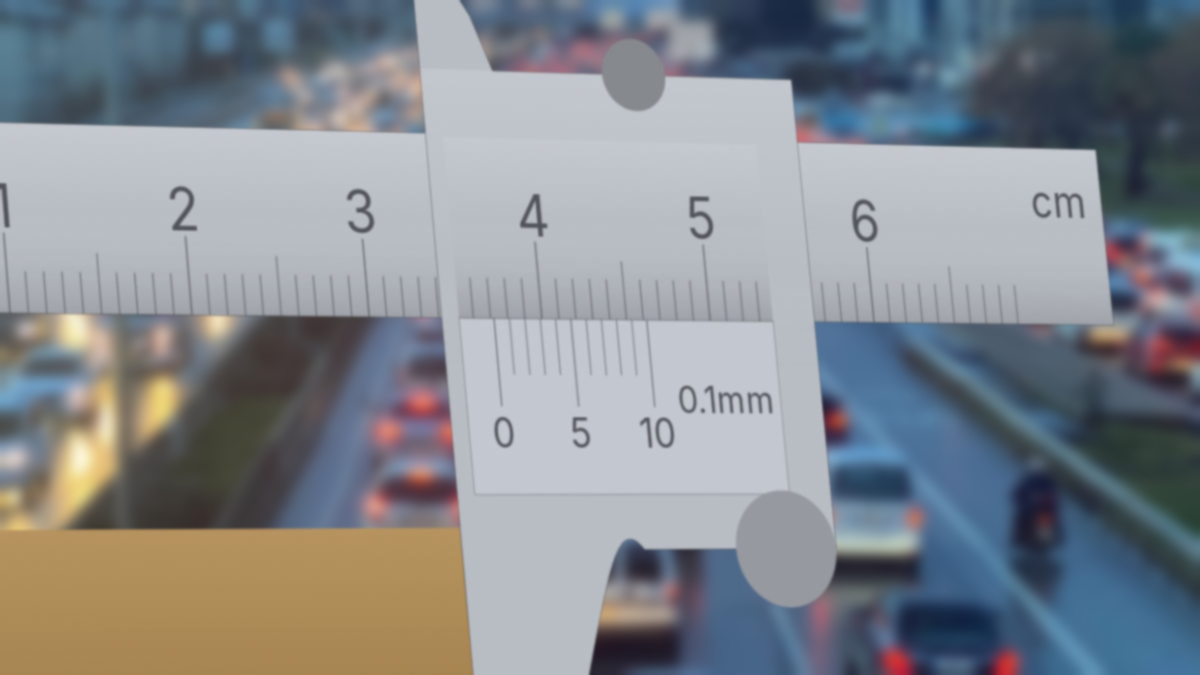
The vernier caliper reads 37.2 mm
